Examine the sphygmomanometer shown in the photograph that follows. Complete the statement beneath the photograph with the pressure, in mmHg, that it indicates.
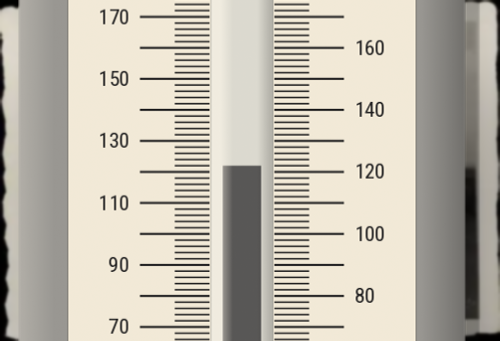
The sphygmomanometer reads 122 mmHg
